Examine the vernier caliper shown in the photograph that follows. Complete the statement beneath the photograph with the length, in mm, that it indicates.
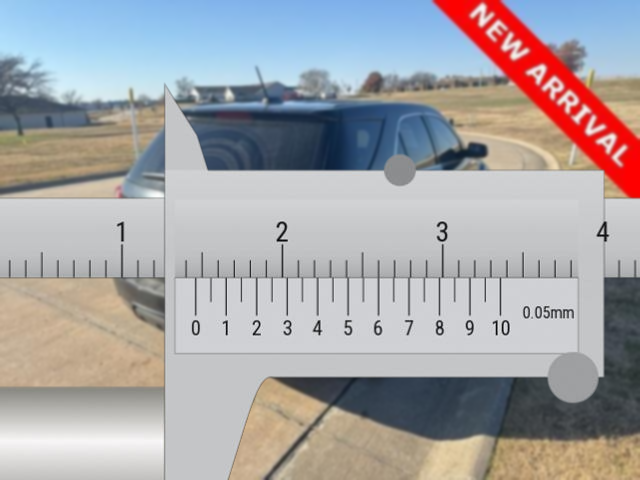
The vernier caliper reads 14.6 mm
